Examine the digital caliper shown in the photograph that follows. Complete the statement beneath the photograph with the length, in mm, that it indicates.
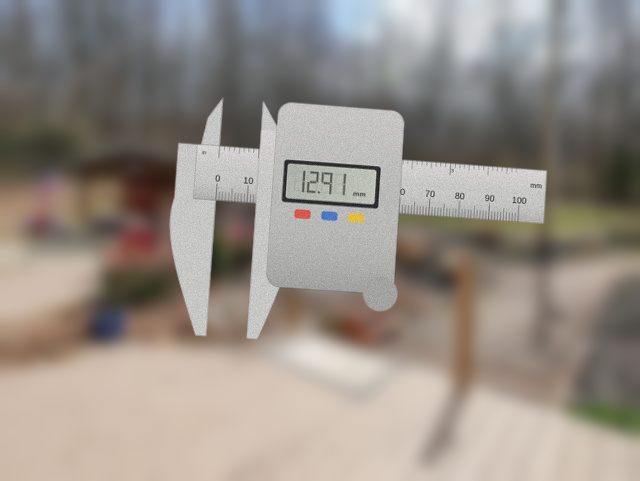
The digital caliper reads 12.91 mm
